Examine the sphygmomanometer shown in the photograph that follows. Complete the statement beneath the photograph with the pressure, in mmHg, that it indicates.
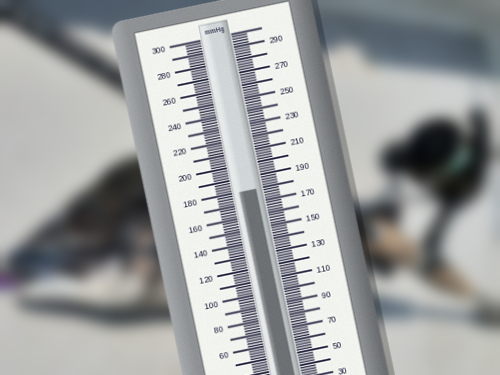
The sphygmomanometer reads 180 mmHg
